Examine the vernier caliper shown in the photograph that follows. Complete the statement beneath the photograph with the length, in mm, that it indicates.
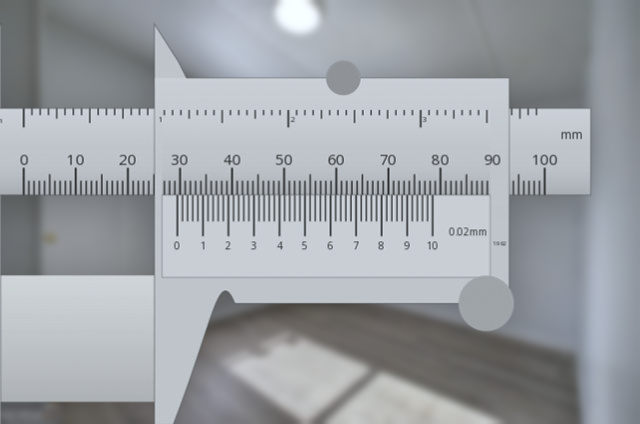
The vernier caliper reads 29.5 mm
